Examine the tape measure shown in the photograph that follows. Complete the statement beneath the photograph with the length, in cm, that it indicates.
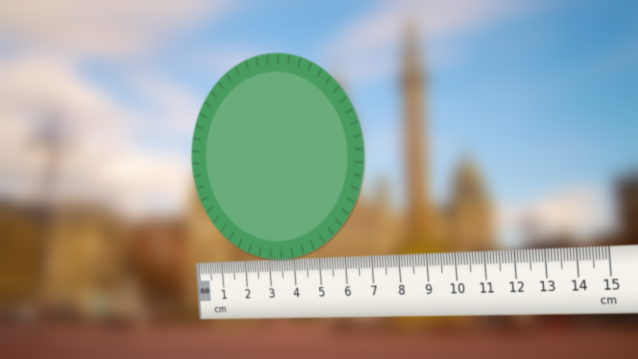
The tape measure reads 7 cm
